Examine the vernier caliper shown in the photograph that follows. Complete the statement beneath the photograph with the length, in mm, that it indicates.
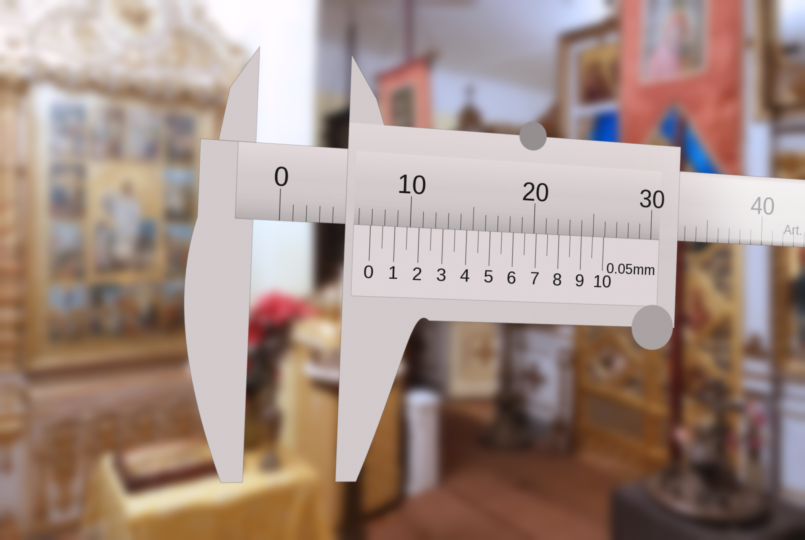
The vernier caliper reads 6.9 mm
